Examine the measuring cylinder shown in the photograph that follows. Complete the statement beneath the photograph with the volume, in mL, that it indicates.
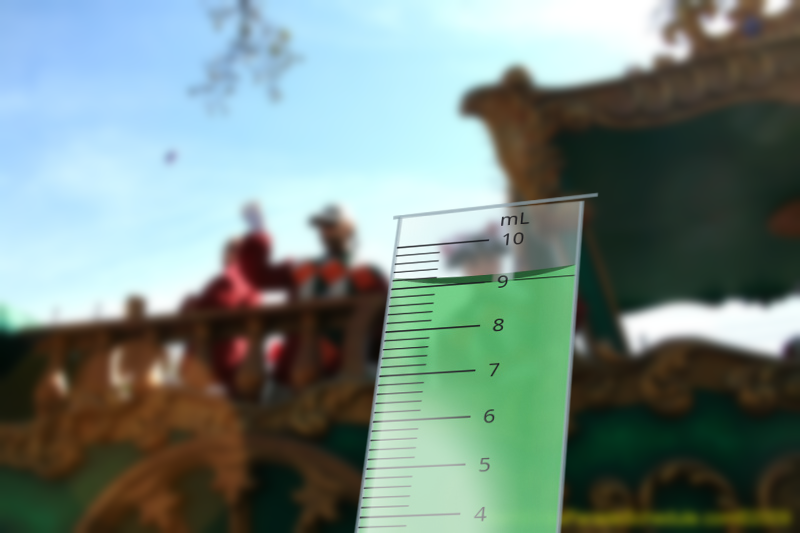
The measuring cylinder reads 9 mL
